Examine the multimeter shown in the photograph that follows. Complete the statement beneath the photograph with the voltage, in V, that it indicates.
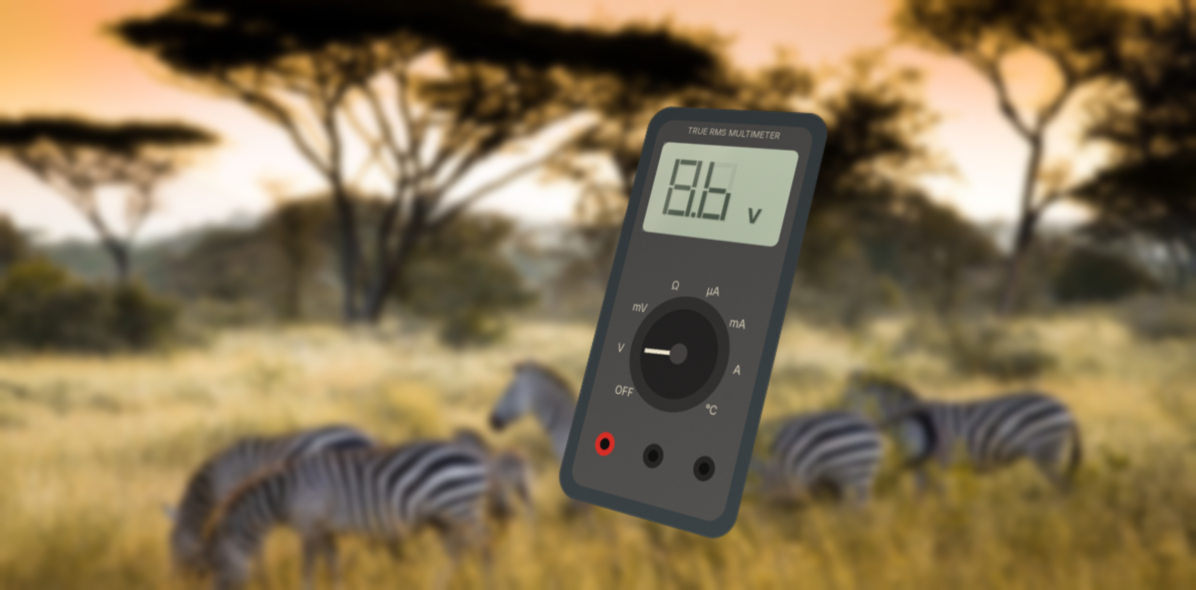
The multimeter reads 8.6 V
